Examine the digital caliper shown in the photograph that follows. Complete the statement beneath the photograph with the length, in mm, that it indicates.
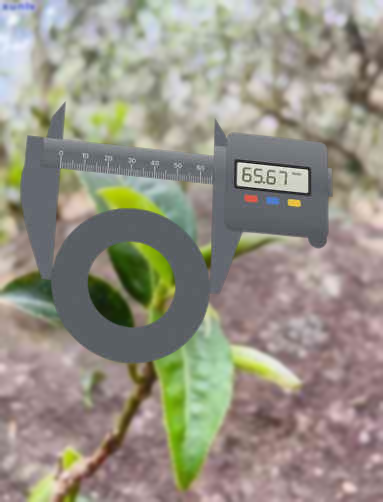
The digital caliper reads 65.67 mm
